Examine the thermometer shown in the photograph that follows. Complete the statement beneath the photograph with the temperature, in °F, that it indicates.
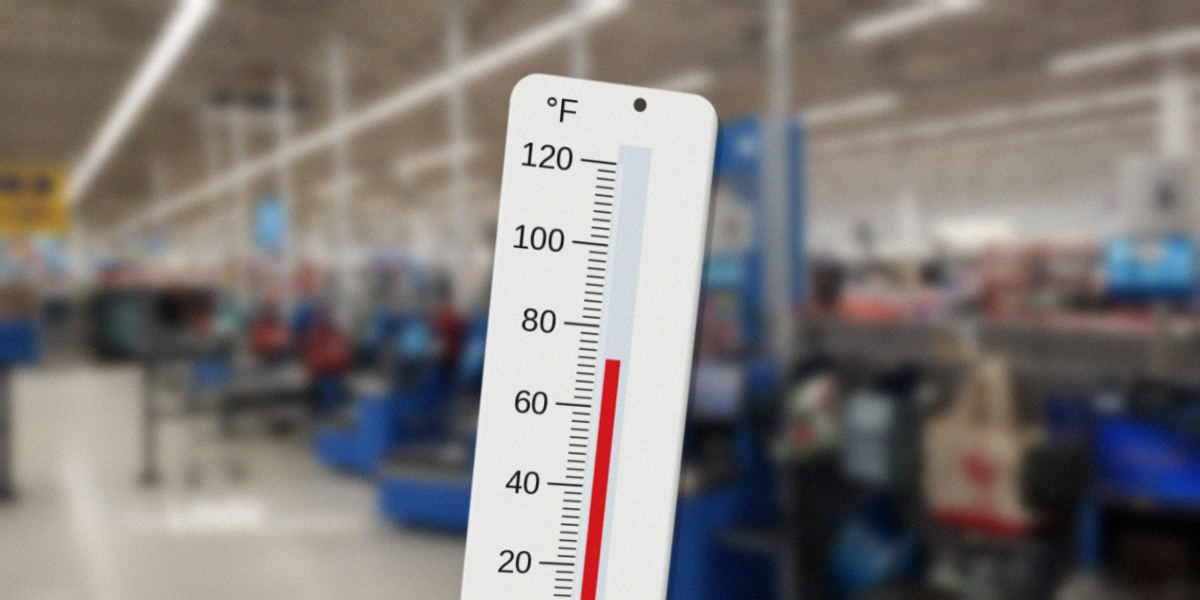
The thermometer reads 72 °F
